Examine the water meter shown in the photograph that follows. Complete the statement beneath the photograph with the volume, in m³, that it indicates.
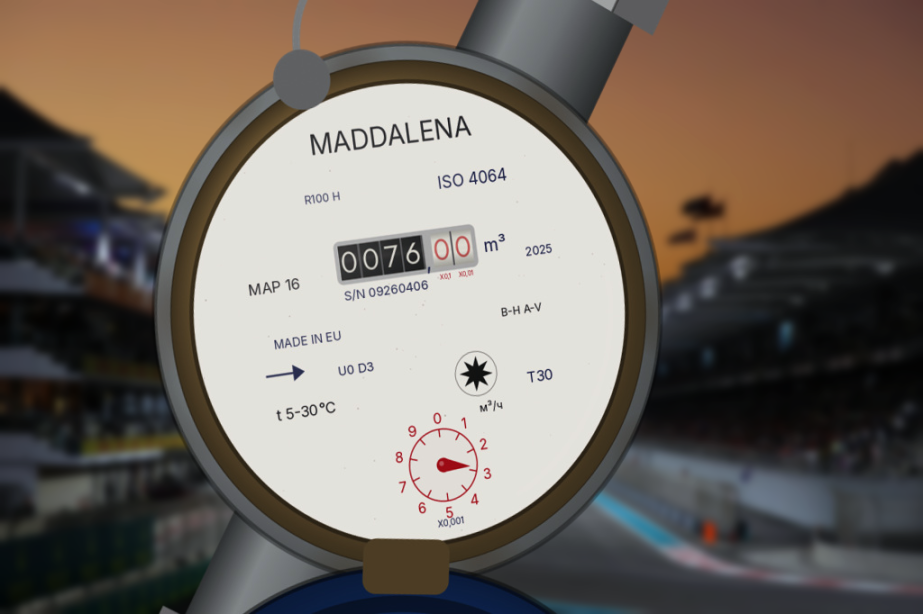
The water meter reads 76.002 m³
